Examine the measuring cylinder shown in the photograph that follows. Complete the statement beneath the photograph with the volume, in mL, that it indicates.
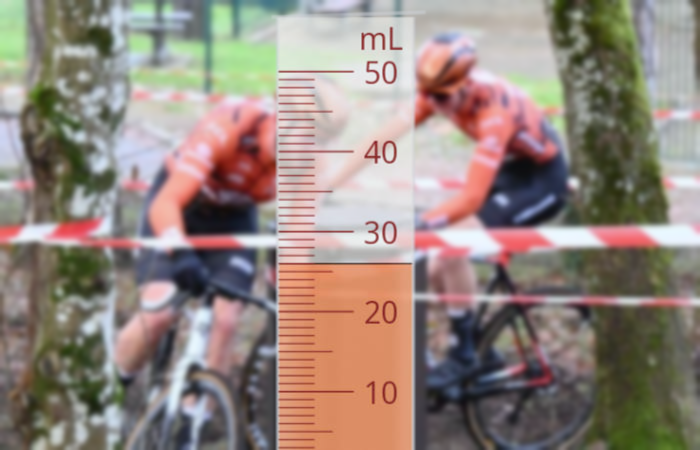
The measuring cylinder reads 26 mL
